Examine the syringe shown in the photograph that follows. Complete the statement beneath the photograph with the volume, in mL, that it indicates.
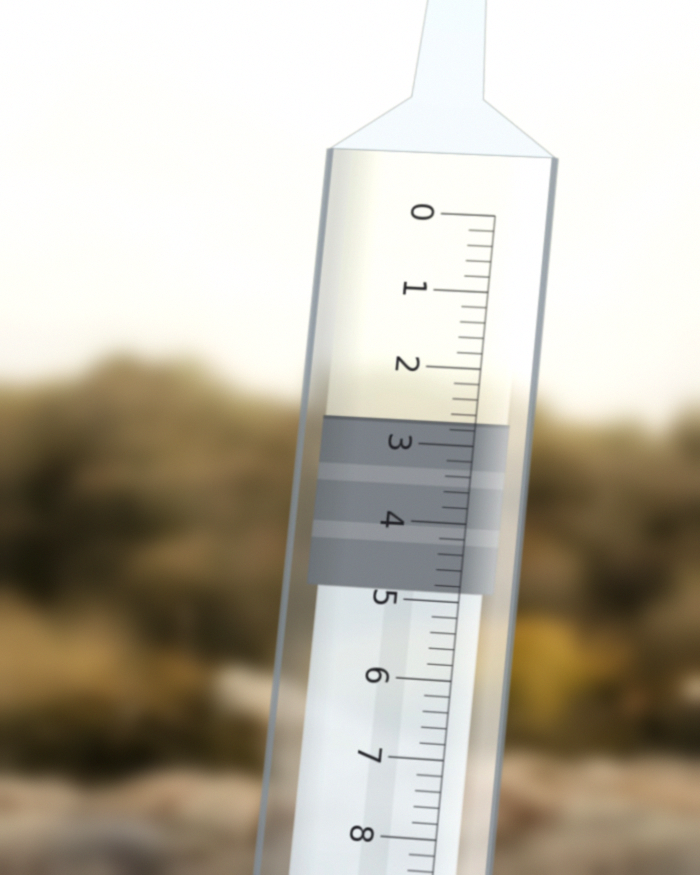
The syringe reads 2.7 mL
